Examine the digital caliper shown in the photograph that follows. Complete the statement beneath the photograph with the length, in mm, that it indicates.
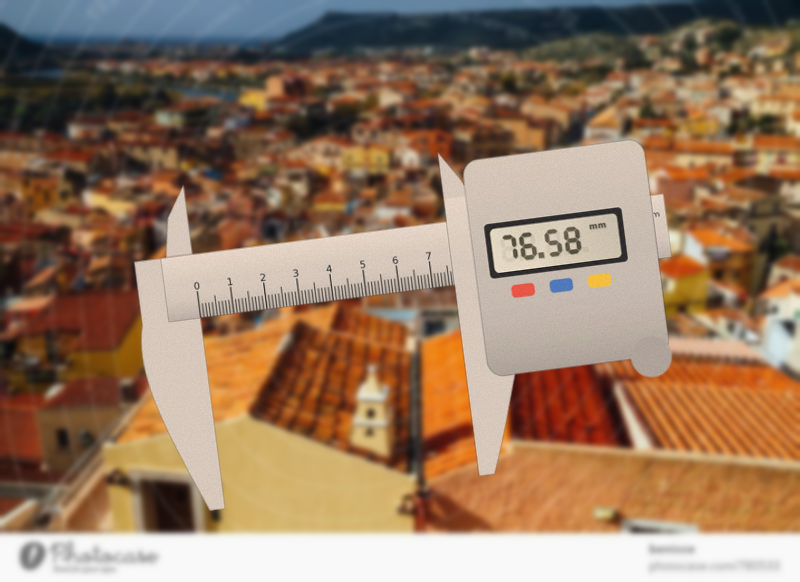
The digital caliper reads 76.58 mm
